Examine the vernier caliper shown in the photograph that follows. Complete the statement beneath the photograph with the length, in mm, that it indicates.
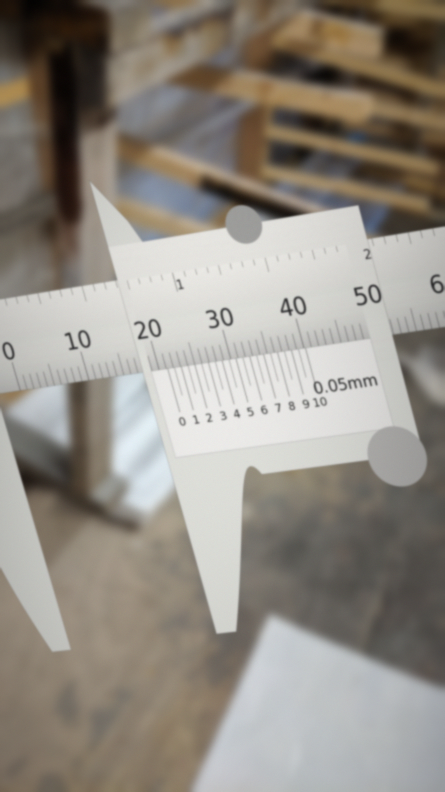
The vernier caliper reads 21.2 mm
